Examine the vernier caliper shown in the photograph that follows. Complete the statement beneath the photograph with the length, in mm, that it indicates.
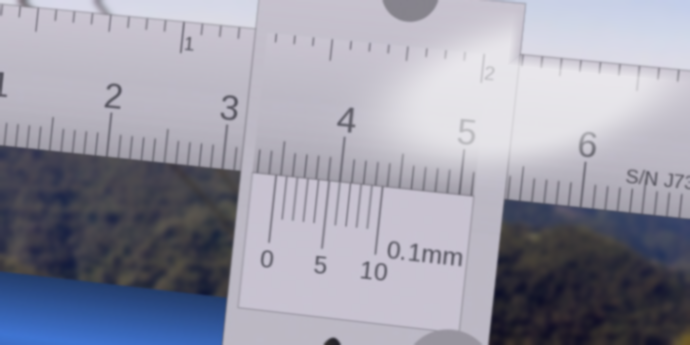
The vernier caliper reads 34.6 mm
